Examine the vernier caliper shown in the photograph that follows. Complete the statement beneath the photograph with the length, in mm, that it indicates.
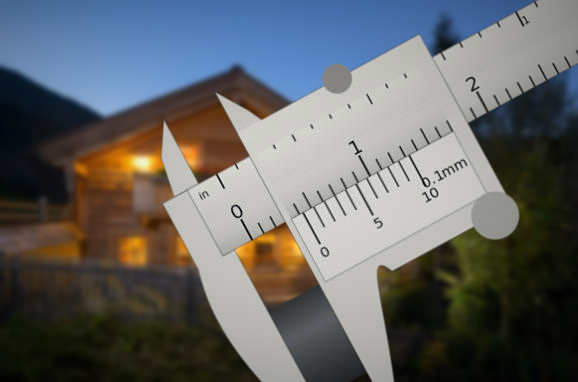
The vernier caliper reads 4.3 mm
